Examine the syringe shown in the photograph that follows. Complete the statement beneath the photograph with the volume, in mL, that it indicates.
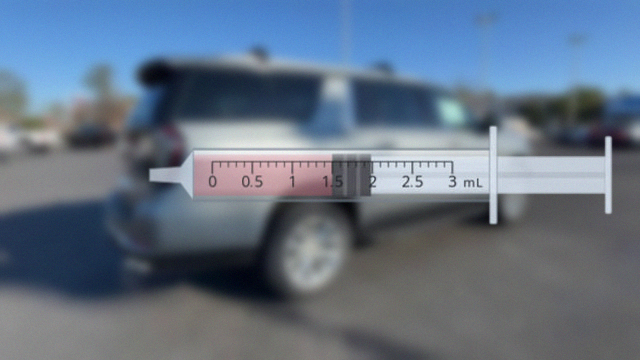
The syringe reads 1.5 mL
